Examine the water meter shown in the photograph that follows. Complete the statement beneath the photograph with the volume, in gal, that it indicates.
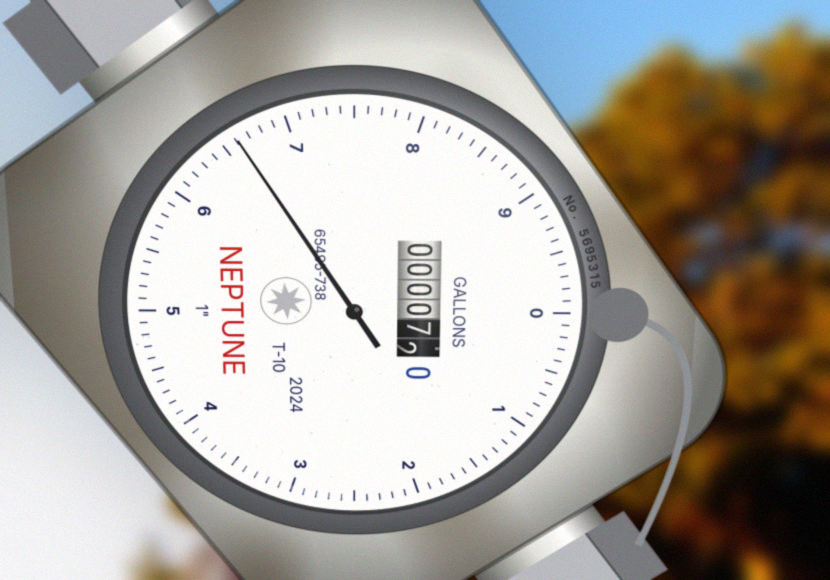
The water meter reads 716.6 gal
